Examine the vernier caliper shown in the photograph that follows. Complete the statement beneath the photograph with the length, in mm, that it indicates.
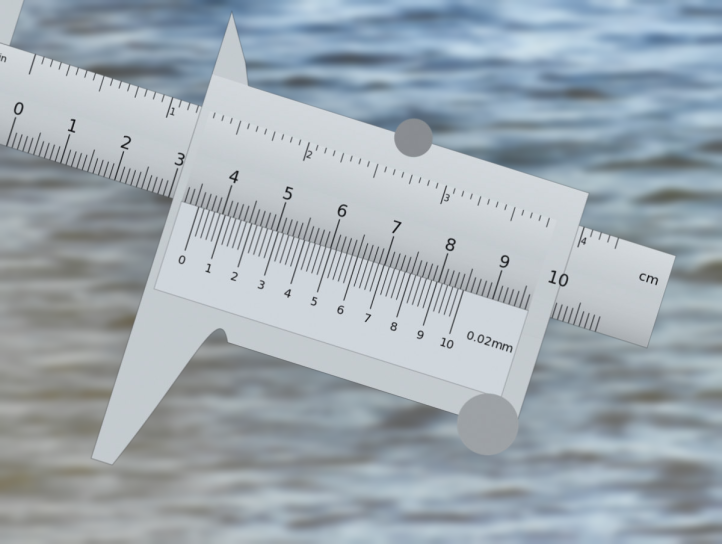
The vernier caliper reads 35.6 mm
